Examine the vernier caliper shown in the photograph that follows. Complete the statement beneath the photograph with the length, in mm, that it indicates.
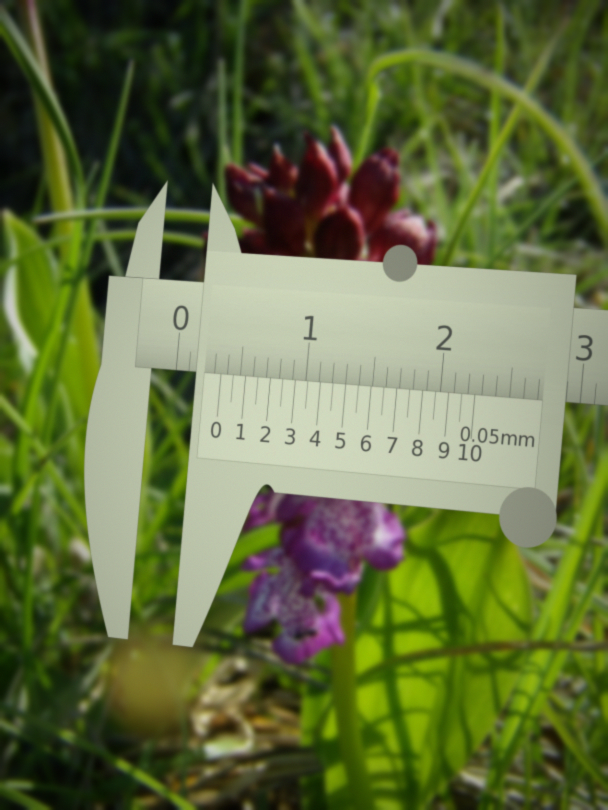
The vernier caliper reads 3.5 mm
